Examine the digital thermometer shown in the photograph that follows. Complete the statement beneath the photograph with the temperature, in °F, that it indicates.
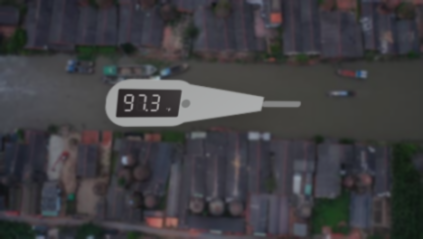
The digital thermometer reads 97.3 °F
